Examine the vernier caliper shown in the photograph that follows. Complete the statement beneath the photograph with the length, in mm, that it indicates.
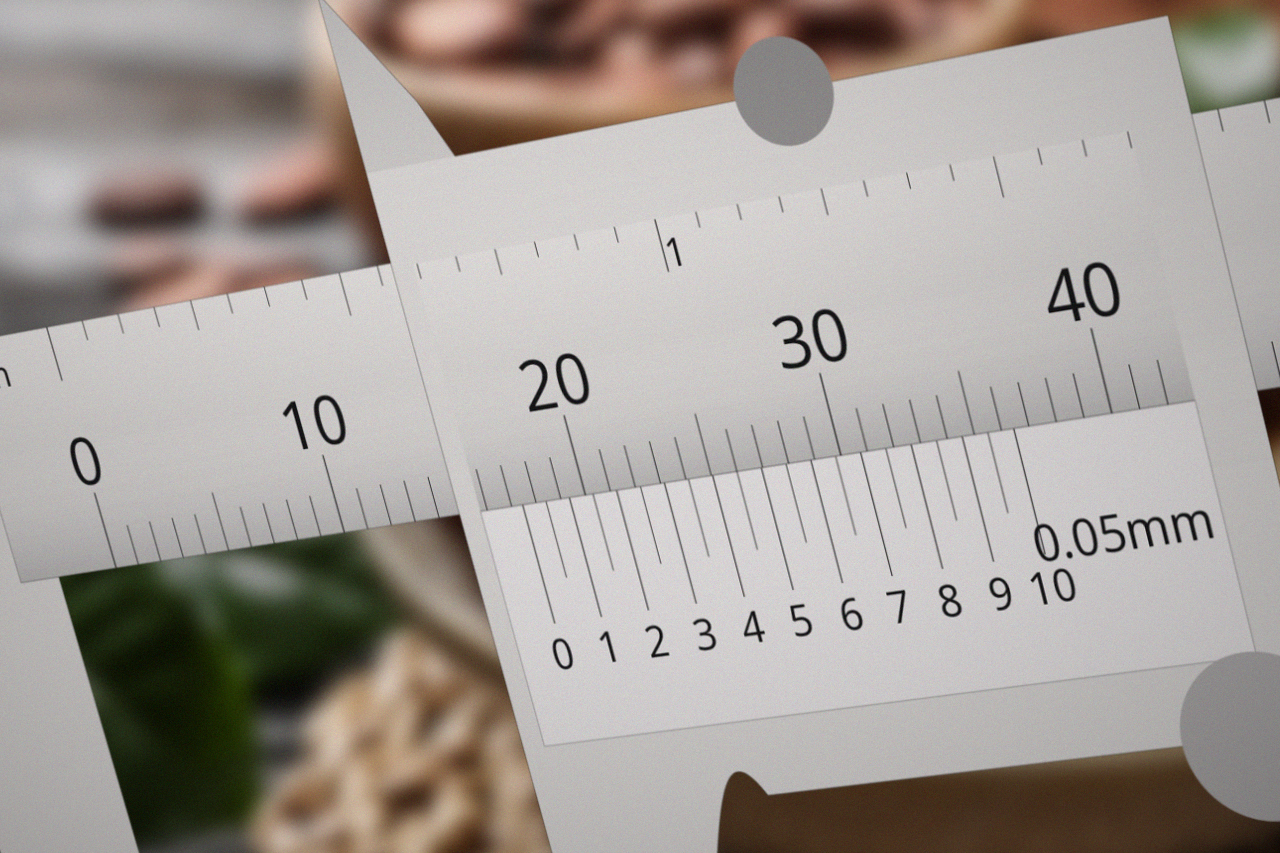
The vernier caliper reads 17.45 mm
